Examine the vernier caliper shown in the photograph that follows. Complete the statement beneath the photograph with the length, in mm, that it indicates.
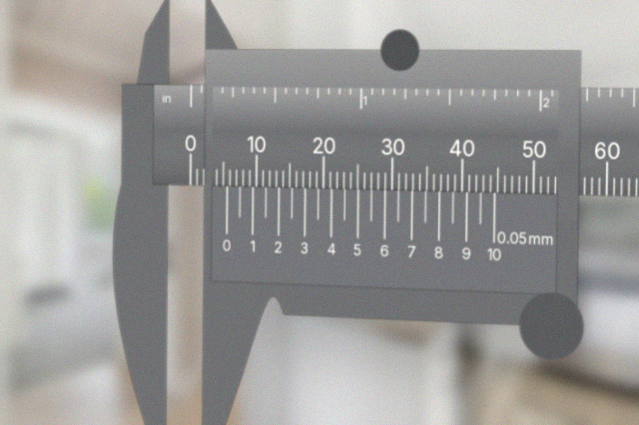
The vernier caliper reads 5.6 mm
